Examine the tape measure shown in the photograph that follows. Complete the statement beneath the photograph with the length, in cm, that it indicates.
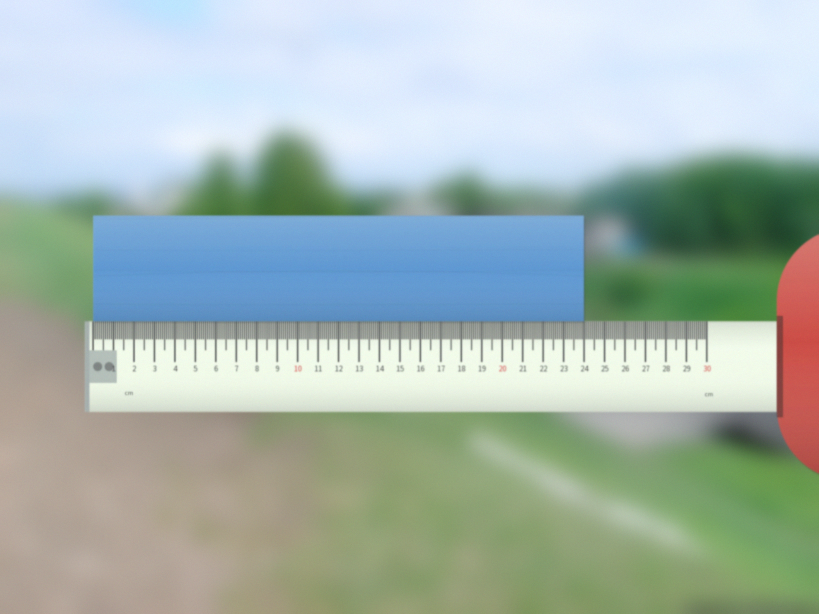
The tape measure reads 24 cm
